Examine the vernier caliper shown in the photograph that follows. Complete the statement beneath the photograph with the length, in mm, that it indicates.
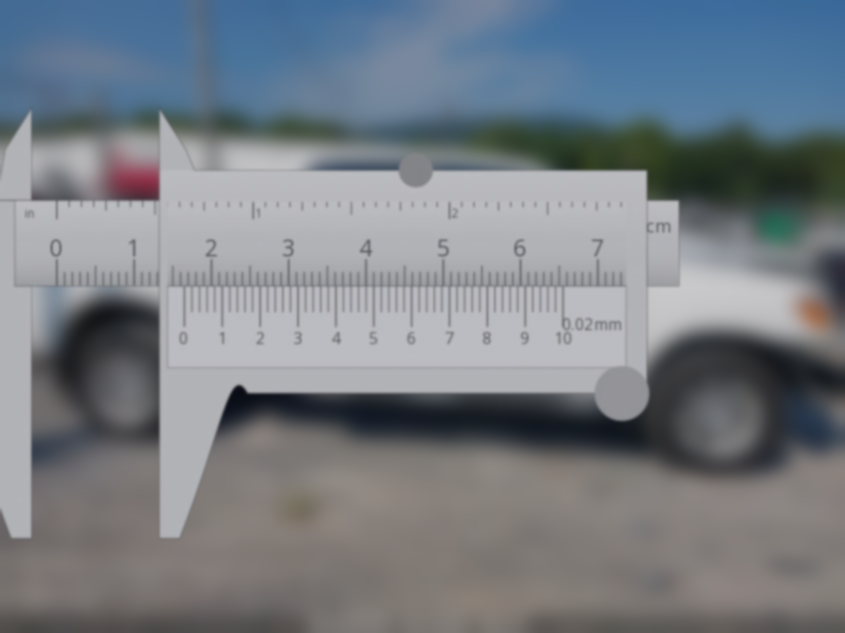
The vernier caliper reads 16.5 mm
